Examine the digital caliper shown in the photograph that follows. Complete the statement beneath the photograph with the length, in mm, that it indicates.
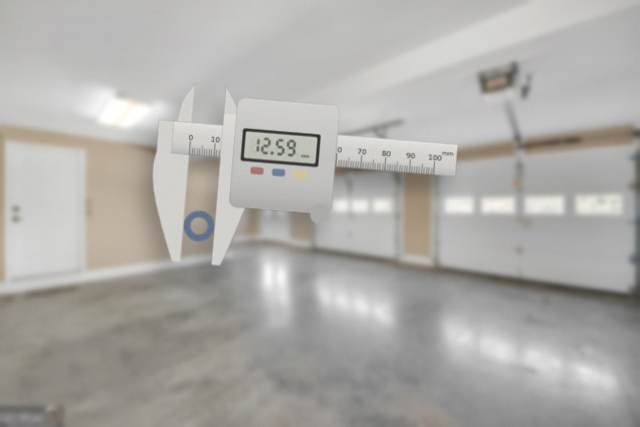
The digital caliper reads 12.59 mm
